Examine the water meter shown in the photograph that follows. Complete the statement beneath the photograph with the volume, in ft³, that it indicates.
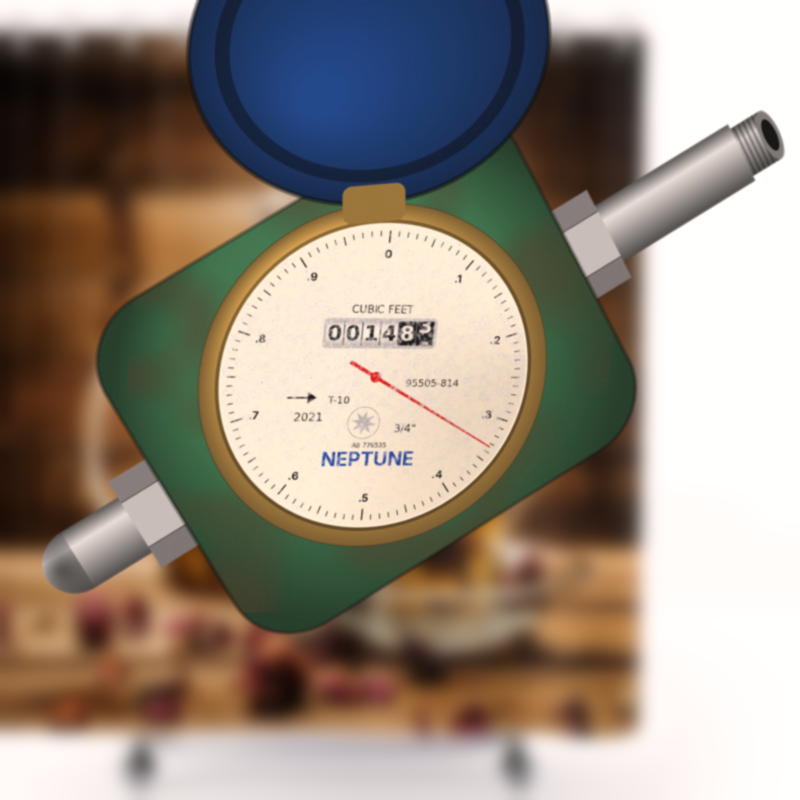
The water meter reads 1483.33 ft³
